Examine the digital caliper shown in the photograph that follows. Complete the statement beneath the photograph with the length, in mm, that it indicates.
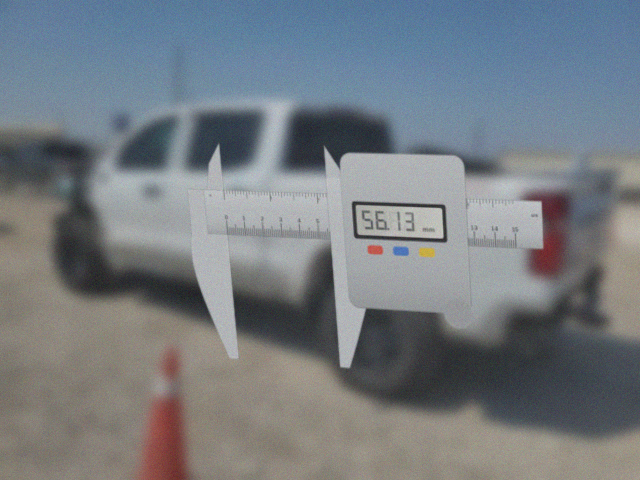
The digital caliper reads 56.13 mm
